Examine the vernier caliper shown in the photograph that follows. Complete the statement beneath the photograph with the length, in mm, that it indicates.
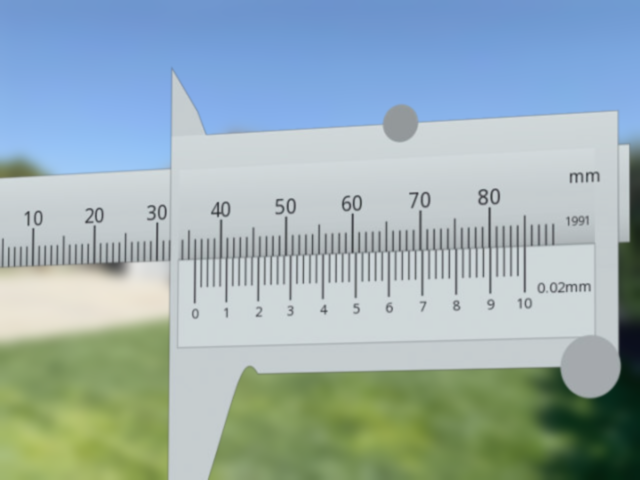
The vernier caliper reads 36.0 mm
